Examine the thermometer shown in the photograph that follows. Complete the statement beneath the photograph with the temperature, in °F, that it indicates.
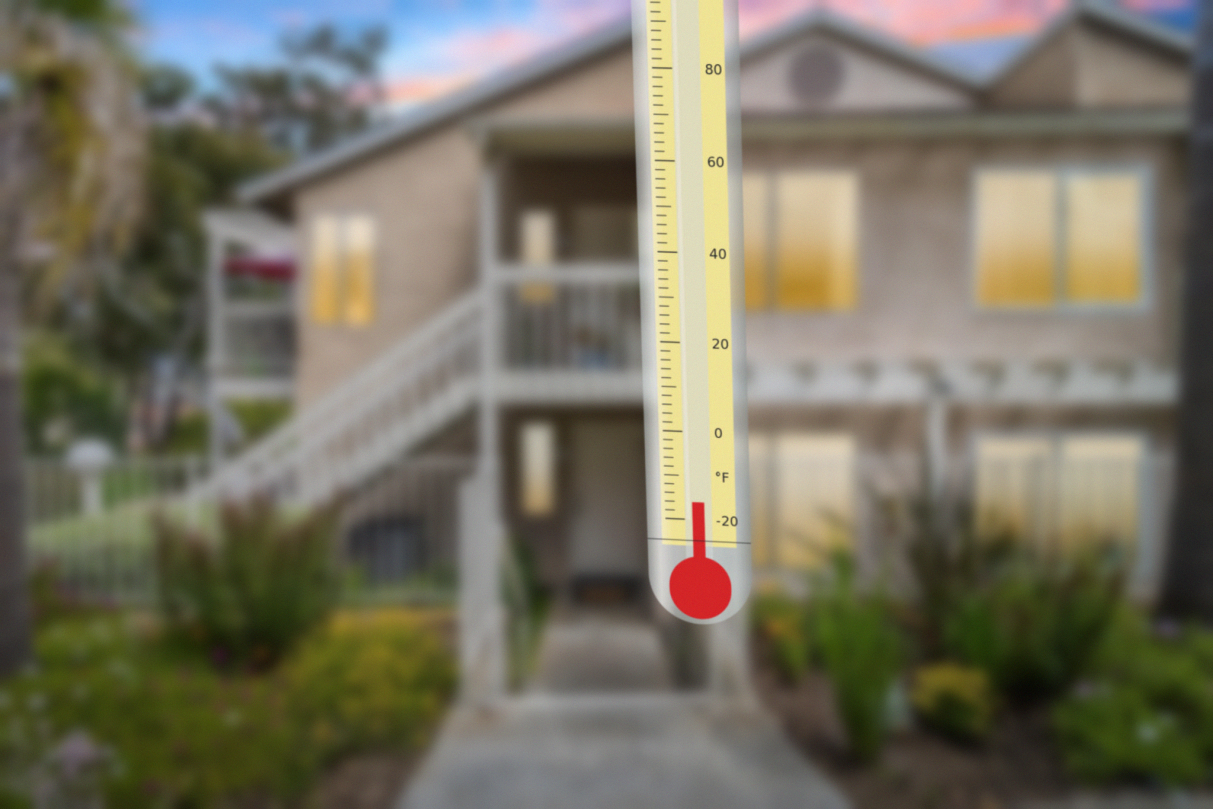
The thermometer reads -16 °F
